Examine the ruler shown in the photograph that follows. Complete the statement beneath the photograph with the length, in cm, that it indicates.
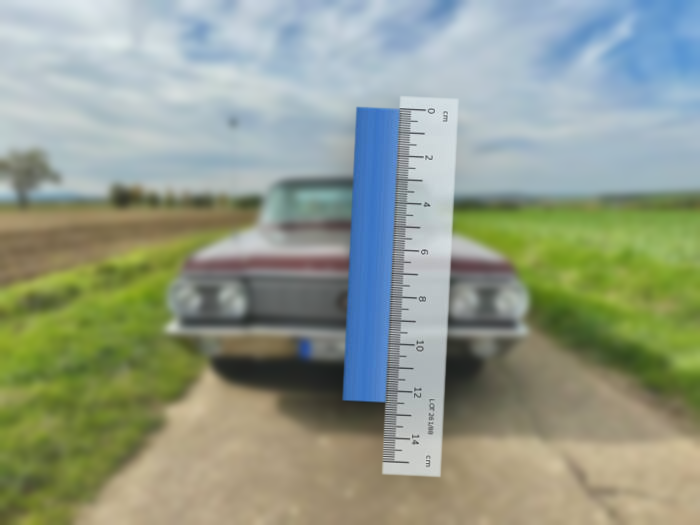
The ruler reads 12.5 cm
